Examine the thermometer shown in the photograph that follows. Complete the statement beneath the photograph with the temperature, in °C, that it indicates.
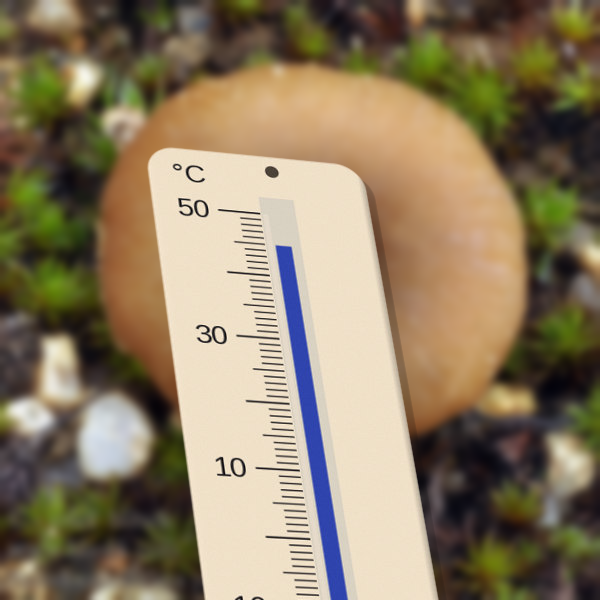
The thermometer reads 45 °C
